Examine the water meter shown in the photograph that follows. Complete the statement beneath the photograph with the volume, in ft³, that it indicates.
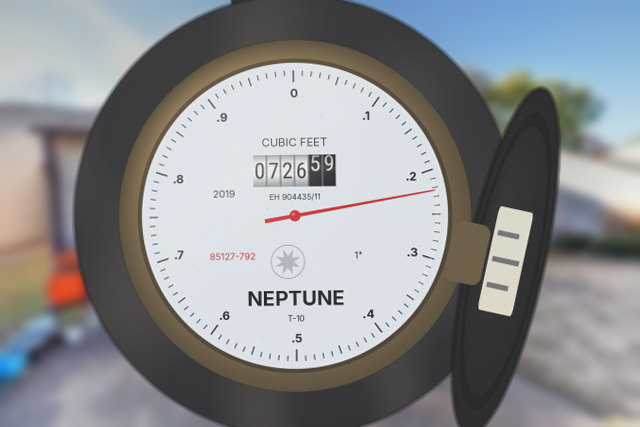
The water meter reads 72659.22 ft³
